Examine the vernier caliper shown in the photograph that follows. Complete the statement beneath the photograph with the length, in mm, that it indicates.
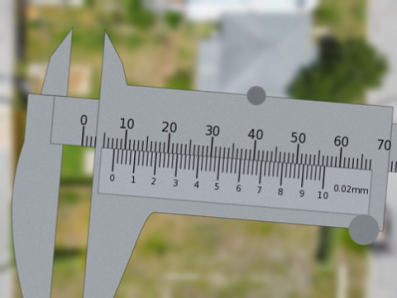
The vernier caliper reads 7.5 mm
